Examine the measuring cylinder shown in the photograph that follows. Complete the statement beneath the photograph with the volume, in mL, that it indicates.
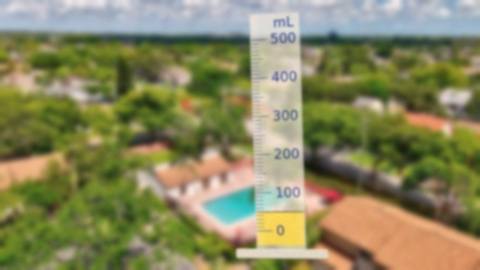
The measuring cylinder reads 50 mL
